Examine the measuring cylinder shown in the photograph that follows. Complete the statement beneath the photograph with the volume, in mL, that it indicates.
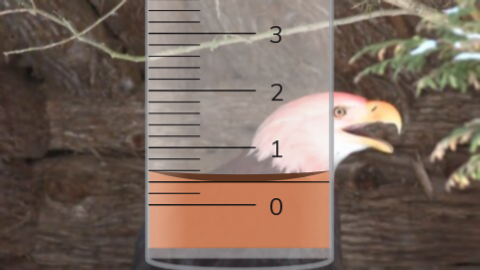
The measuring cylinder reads 0.4 mL
